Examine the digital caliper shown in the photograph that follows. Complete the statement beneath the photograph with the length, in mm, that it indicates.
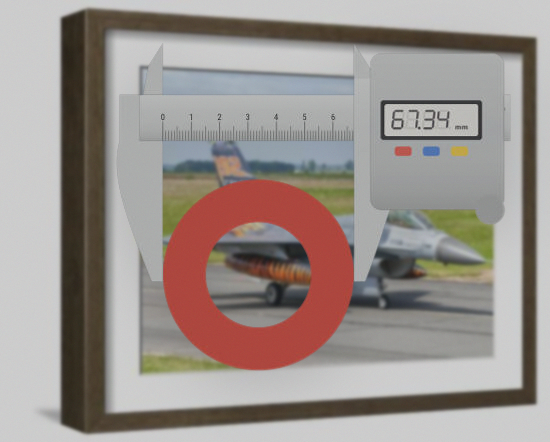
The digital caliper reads 67.34 mm
